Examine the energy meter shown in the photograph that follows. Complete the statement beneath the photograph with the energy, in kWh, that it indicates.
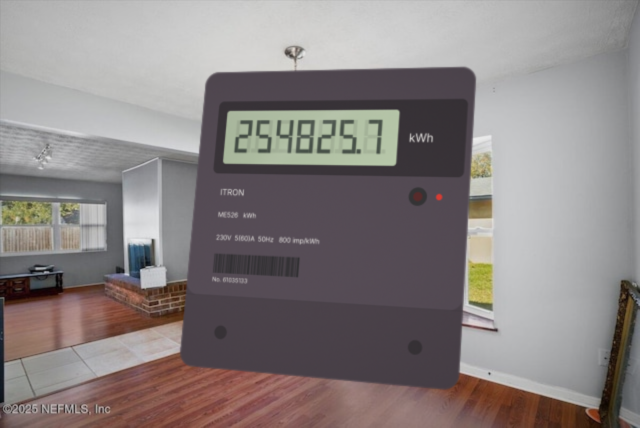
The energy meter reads 254825.7 kWh
